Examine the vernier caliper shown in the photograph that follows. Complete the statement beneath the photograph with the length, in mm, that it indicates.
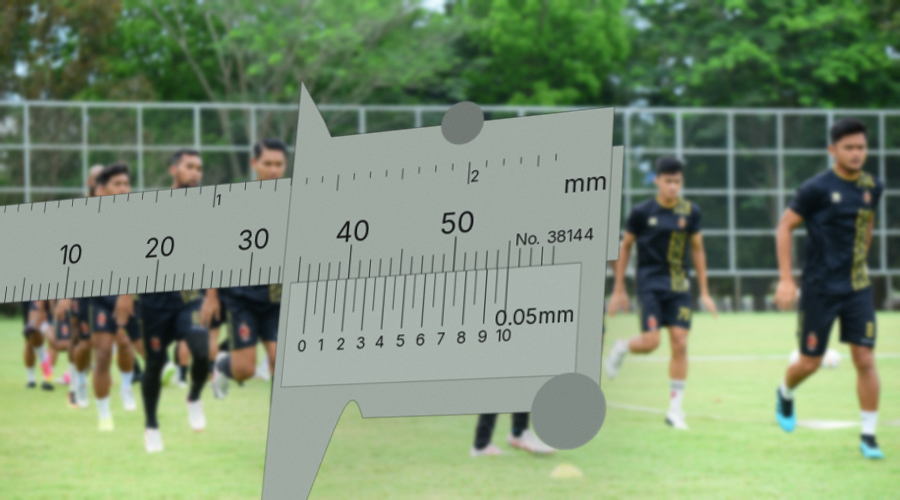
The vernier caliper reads 36.0 mm
